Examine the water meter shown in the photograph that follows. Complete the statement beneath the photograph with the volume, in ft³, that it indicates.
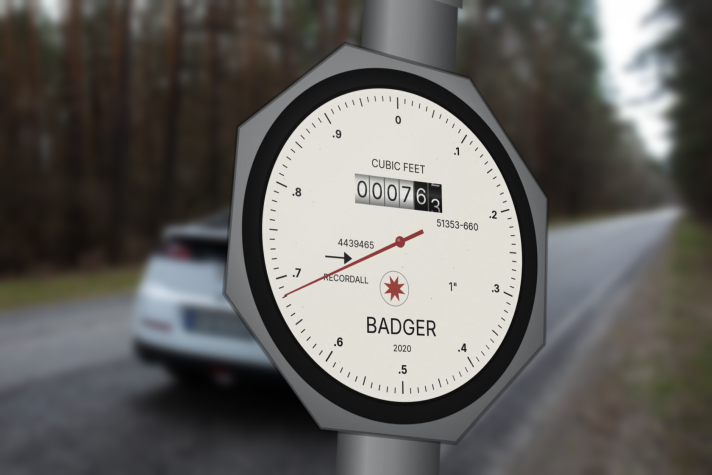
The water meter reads 762.68 ft³
